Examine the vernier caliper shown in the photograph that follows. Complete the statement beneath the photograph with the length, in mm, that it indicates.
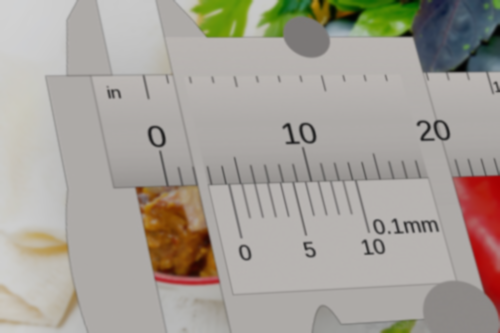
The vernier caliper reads 4.2 mm
